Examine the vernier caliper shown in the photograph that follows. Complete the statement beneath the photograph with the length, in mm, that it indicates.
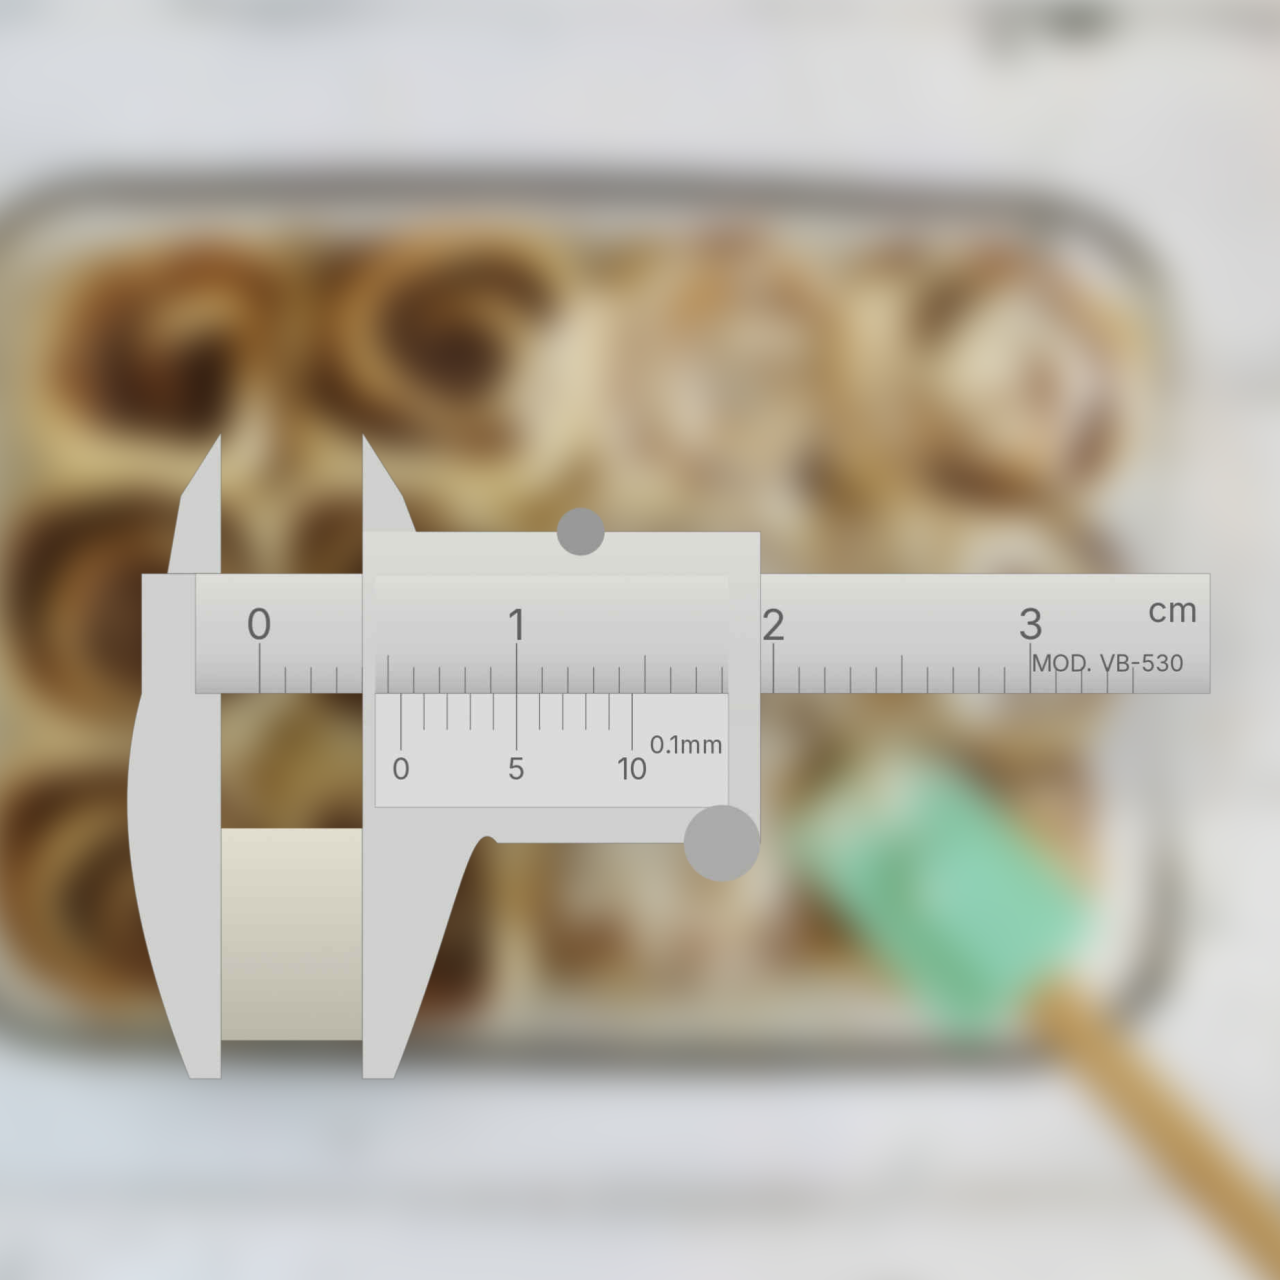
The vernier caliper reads 5.5 mm
